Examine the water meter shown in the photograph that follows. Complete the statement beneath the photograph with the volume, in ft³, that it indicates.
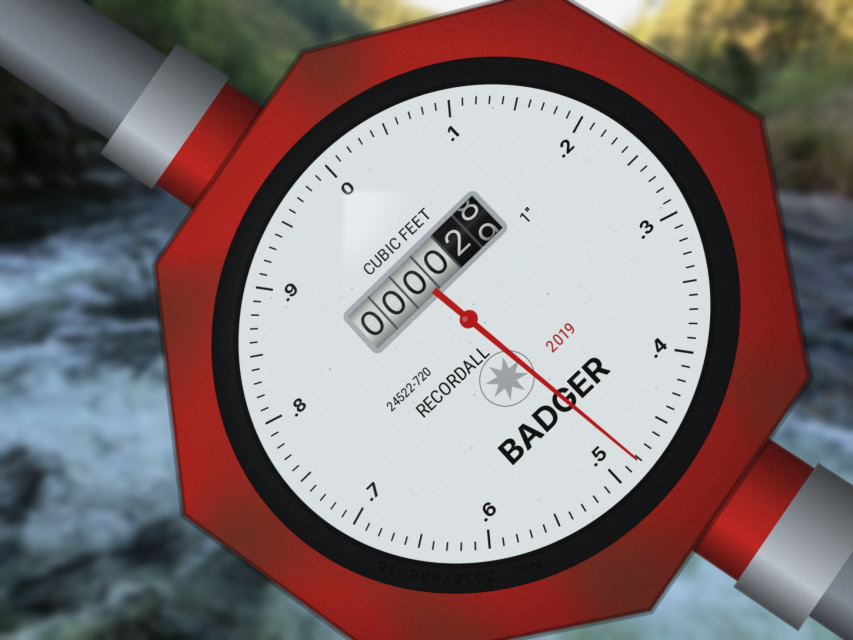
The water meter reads 28.48 ft³
